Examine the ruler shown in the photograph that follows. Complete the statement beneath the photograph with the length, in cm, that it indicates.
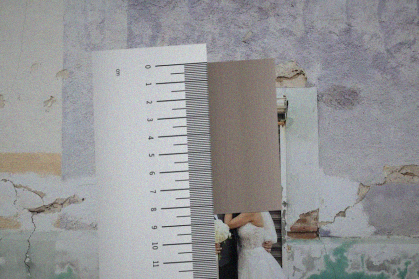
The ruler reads 8.5 cm
